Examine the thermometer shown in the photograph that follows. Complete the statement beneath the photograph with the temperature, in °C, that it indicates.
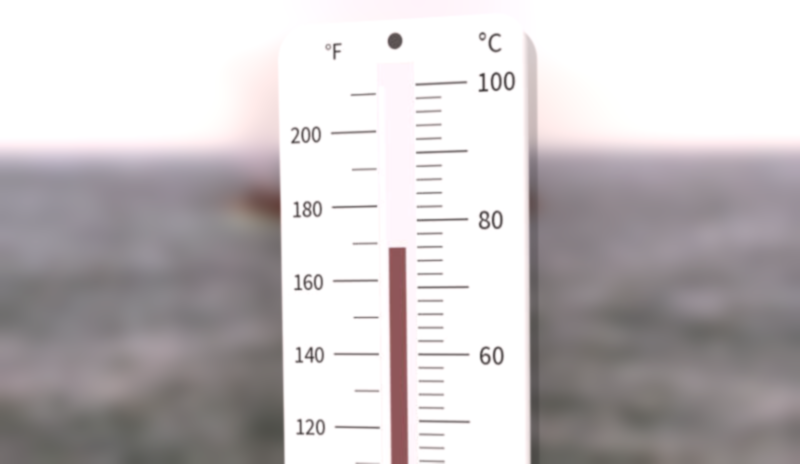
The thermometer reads 76 °C
